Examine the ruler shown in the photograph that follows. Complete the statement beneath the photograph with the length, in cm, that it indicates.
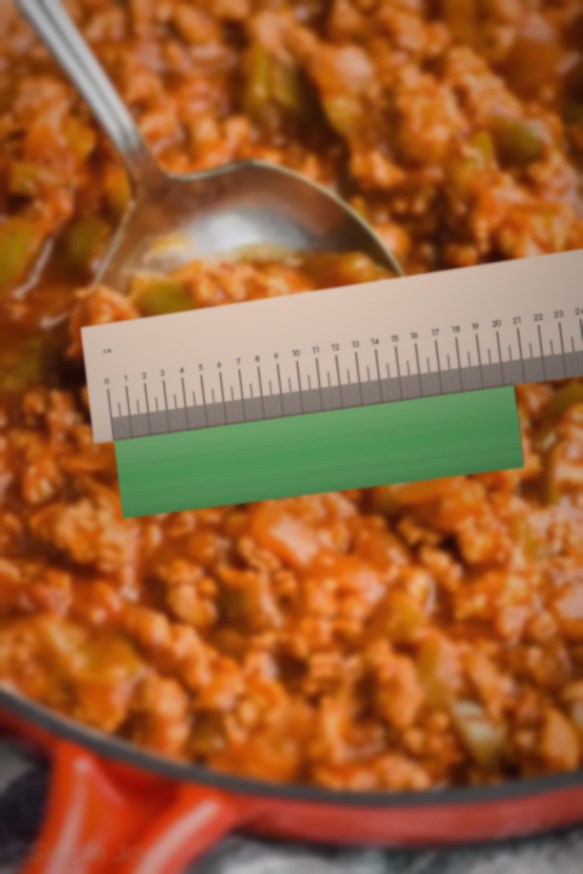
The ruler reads 20.5 cm
